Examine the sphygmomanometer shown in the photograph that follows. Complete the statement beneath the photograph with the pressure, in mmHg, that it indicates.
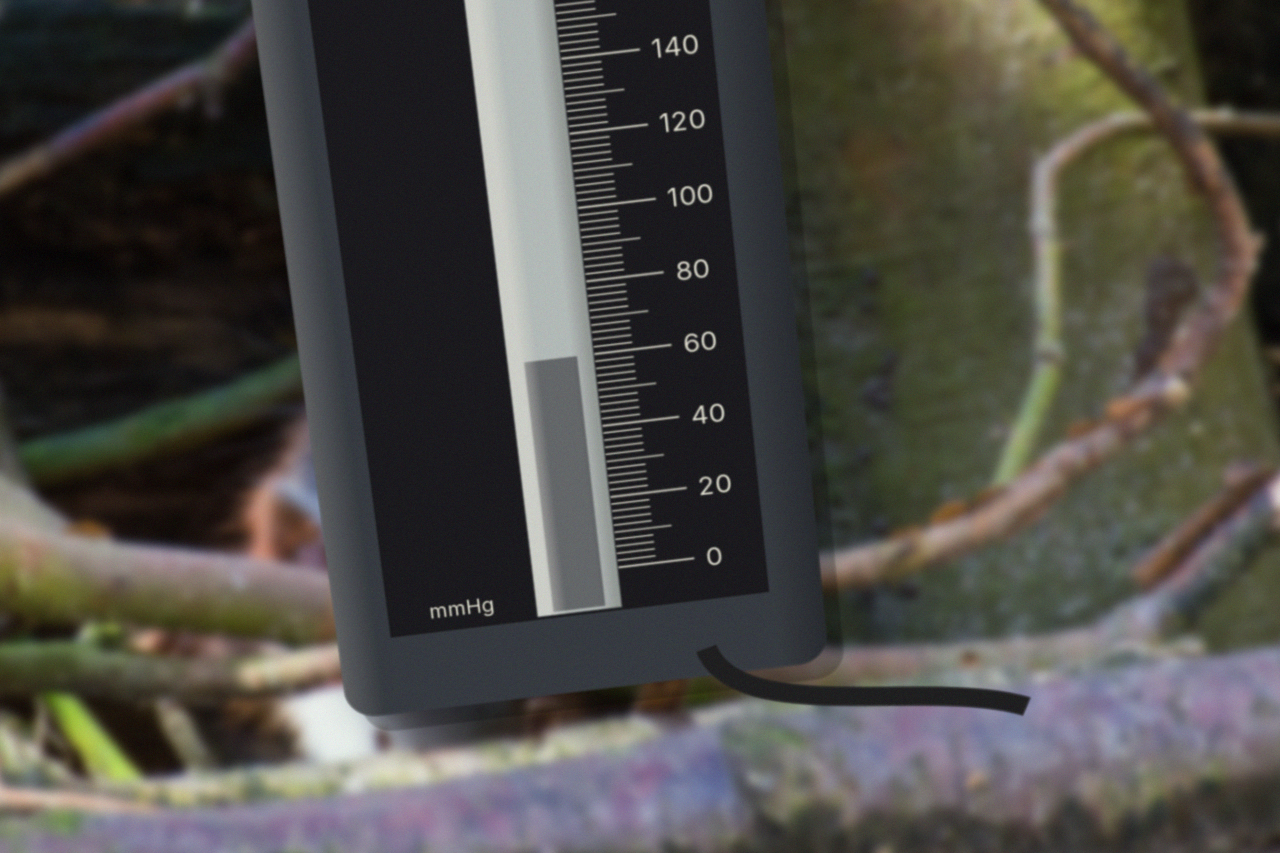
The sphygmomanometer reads 60 mmHg
